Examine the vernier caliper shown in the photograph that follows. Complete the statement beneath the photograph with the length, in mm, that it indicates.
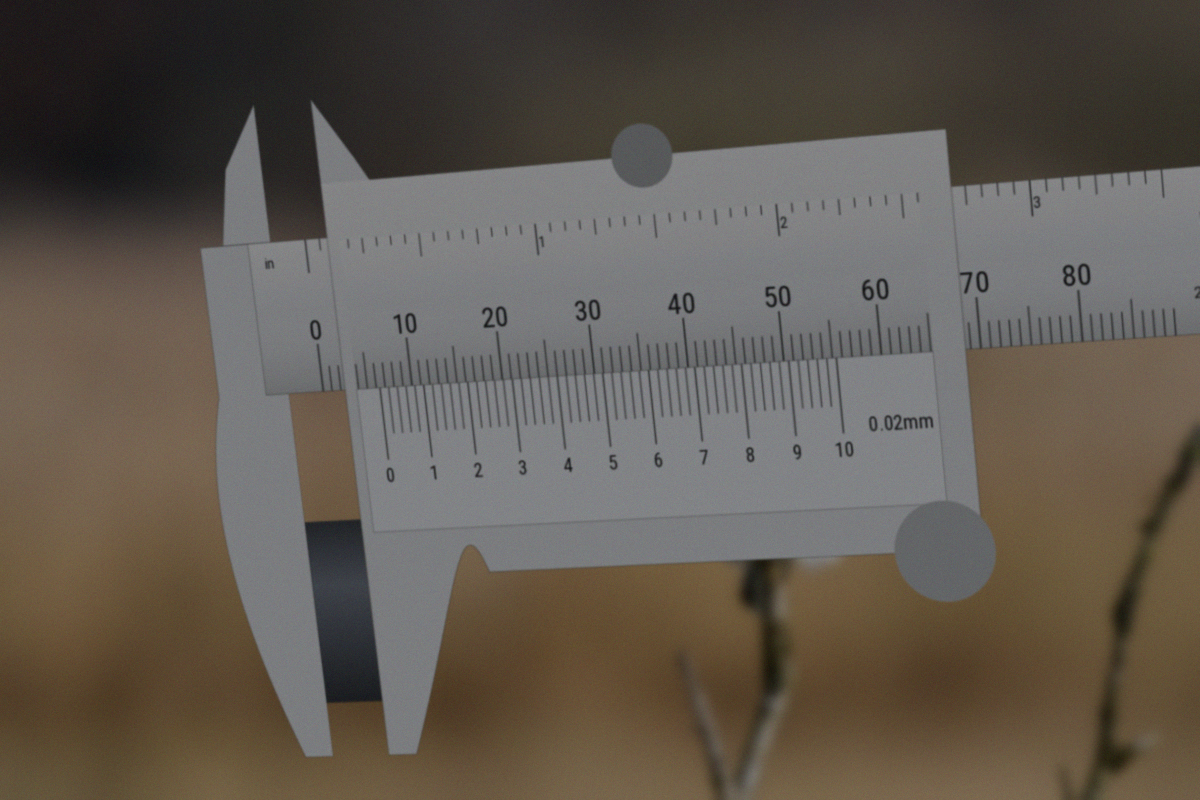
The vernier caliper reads 6.4 mm
